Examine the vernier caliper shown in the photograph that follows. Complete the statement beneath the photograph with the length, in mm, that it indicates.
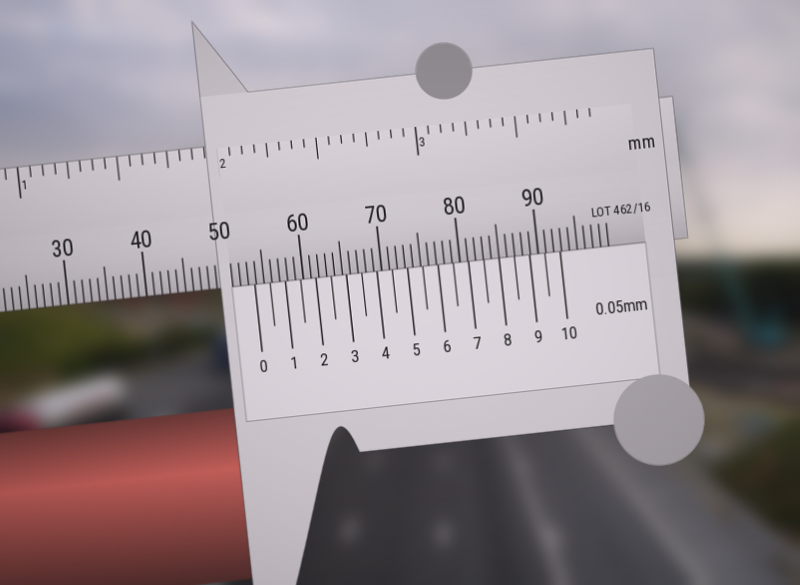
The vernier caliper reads 53.8 mm
